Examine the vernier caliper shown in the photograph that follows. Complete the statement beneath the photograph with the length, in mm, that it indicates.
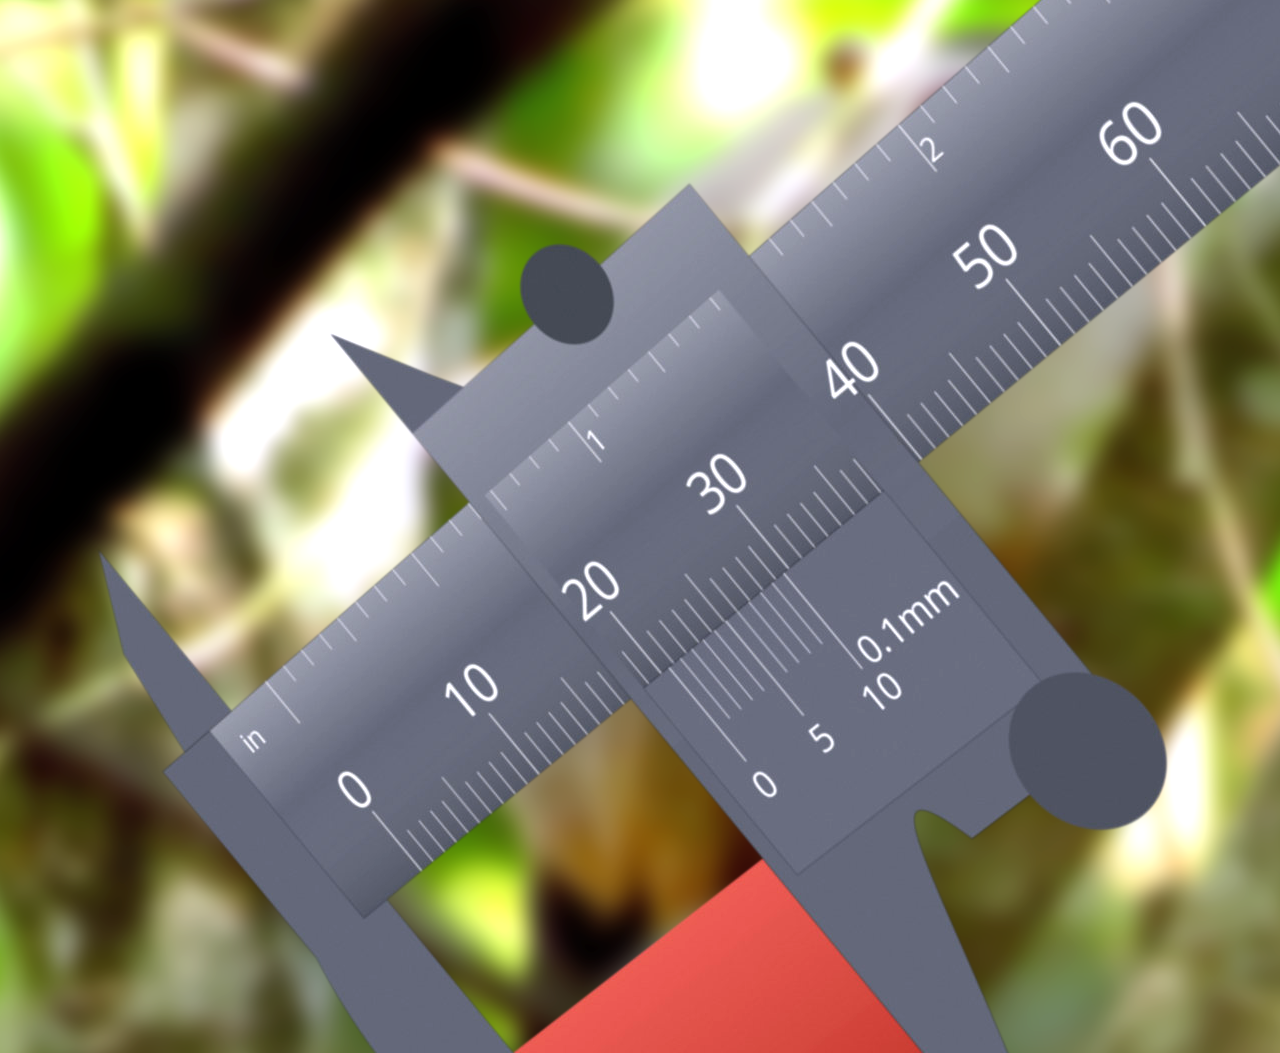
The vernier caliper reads 20.6 mm
